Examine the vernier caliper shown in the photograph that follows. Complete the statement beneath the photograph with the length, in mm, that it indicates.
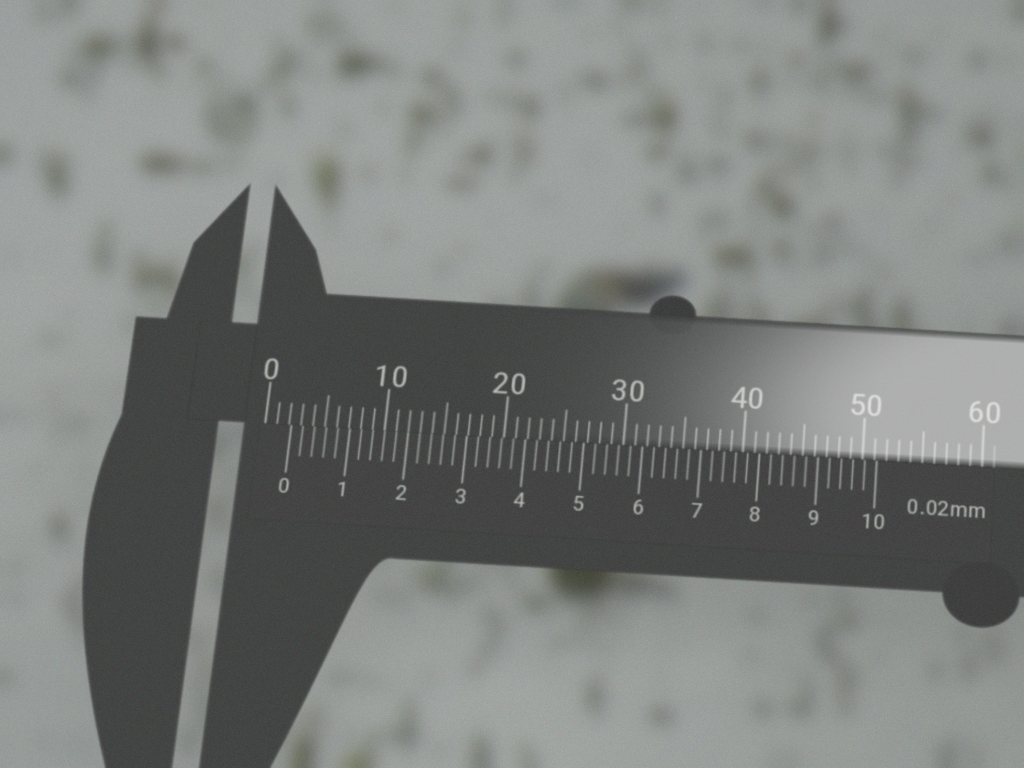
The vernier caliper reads 2.2 mm
